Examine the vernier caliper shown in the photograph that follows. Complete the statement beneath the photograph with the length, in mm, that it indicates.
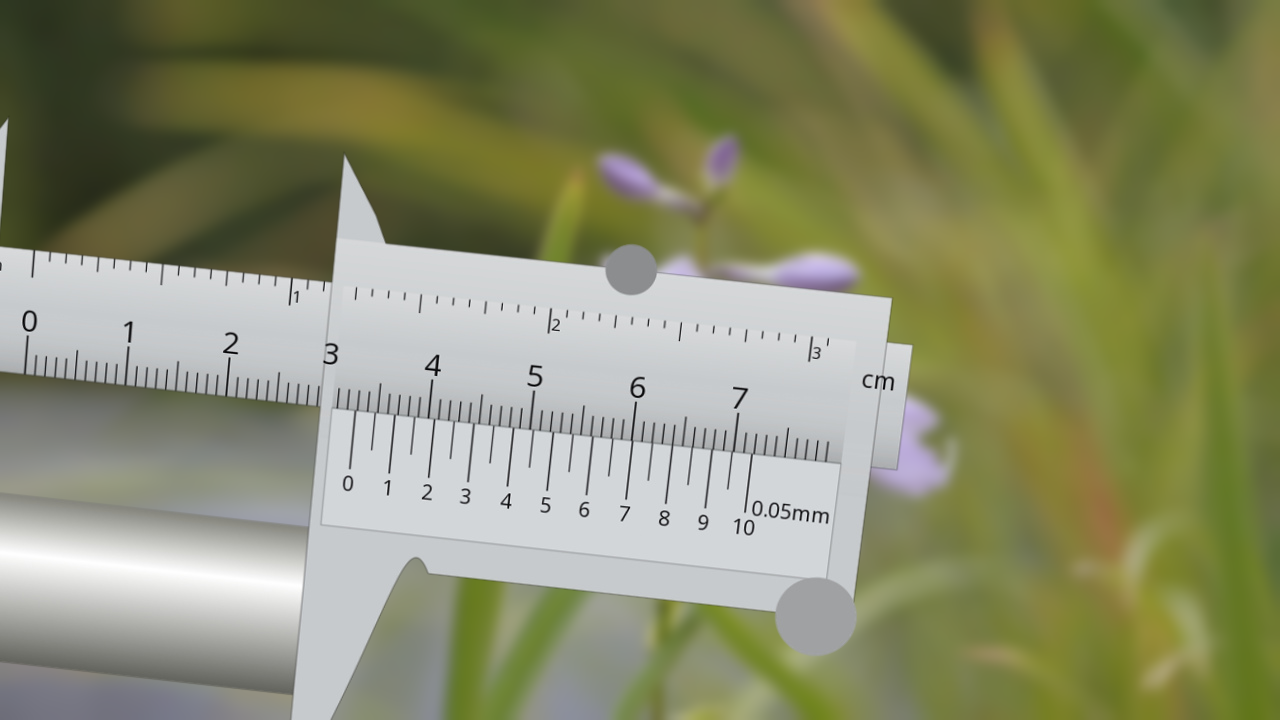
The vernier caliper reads 32.8 mm
